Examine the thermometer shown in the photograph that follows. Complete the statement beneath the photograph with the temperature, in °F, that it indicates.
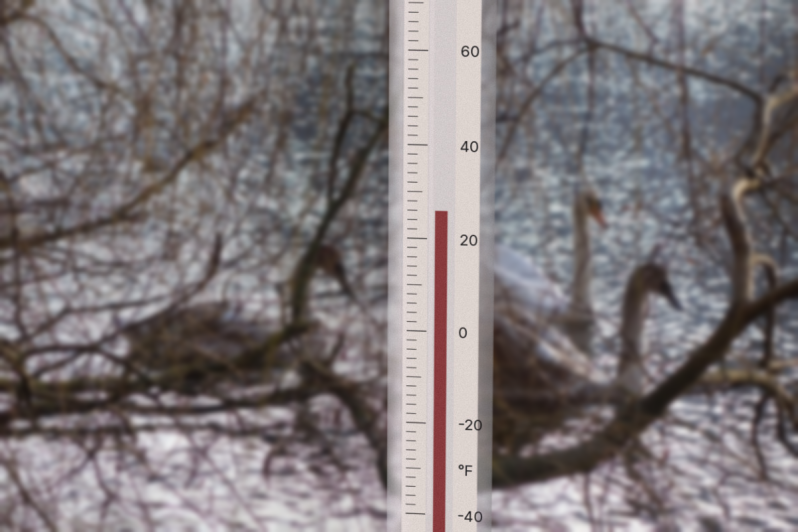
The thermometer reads 26 °F
